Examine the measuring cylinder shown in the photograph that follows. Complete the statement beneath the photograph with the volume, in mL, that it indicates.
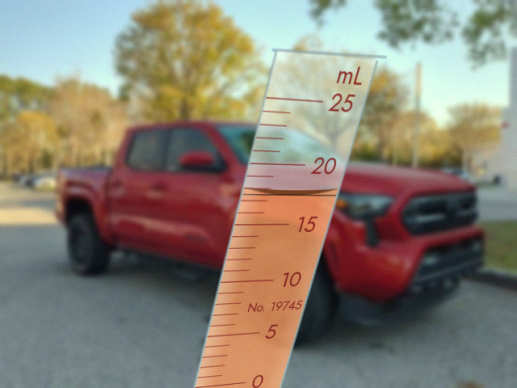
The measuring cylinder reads 17.5 mL
